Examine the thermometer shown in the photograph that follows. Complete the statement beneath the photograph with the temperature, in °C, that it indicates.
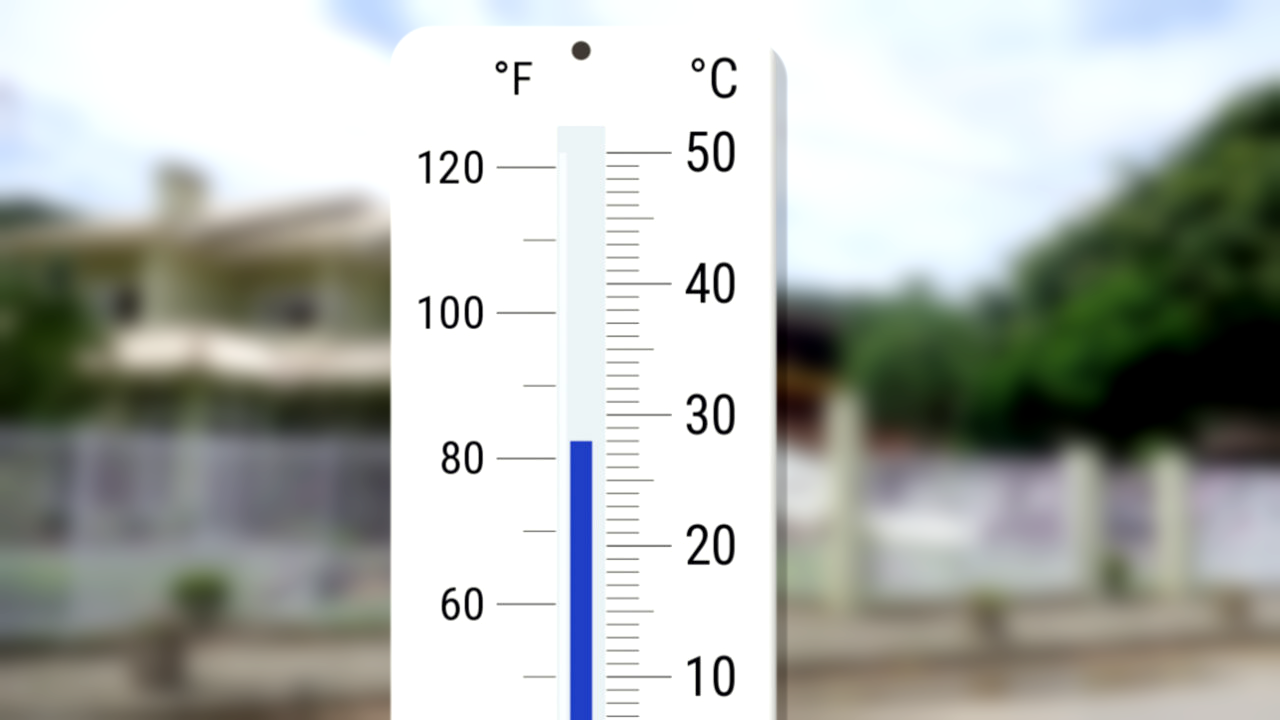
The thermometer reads 28 °C
